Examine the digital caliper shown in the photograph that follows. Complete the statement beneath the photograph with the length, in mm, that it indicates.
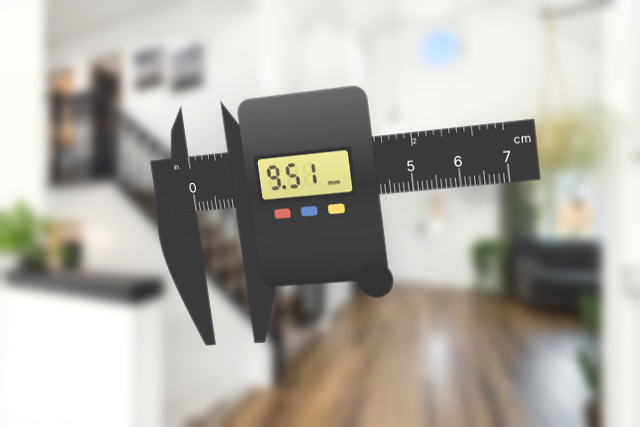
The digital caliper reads 9.51 mm
